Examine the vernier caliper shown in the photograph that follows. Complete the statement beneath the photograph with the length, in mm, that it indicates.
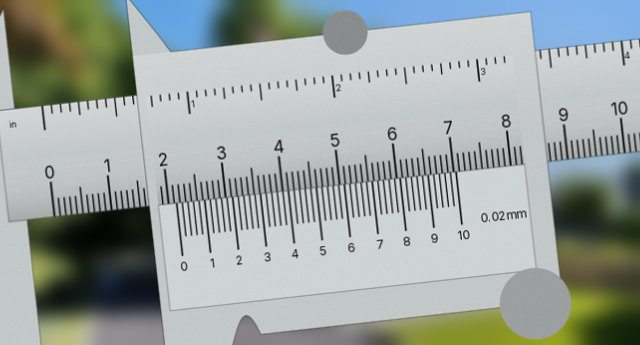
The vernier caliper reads 21.4 mm
